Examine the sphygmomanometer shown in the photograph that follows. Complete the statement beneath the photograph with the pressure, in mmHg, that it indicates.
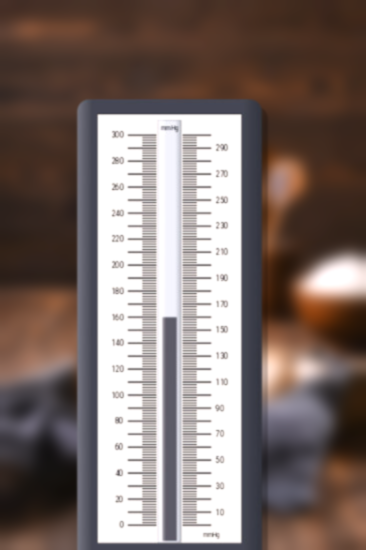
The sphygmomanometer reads 160 mmHg
